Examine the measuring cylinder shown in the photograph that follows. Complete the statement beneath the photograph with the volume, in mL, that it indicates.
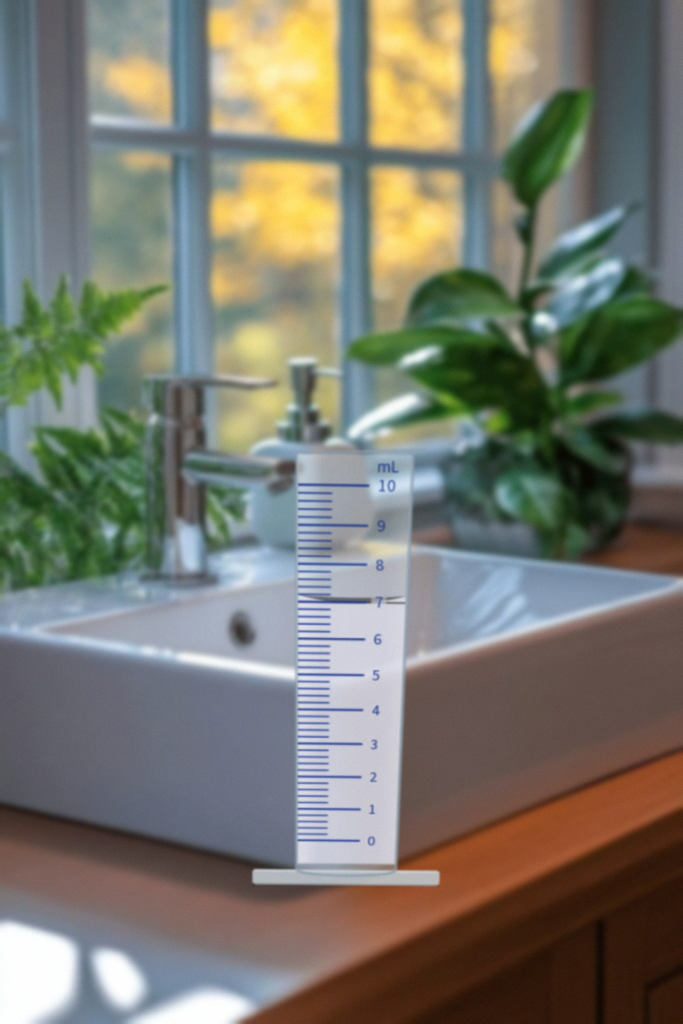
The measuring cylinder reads 7 mL
